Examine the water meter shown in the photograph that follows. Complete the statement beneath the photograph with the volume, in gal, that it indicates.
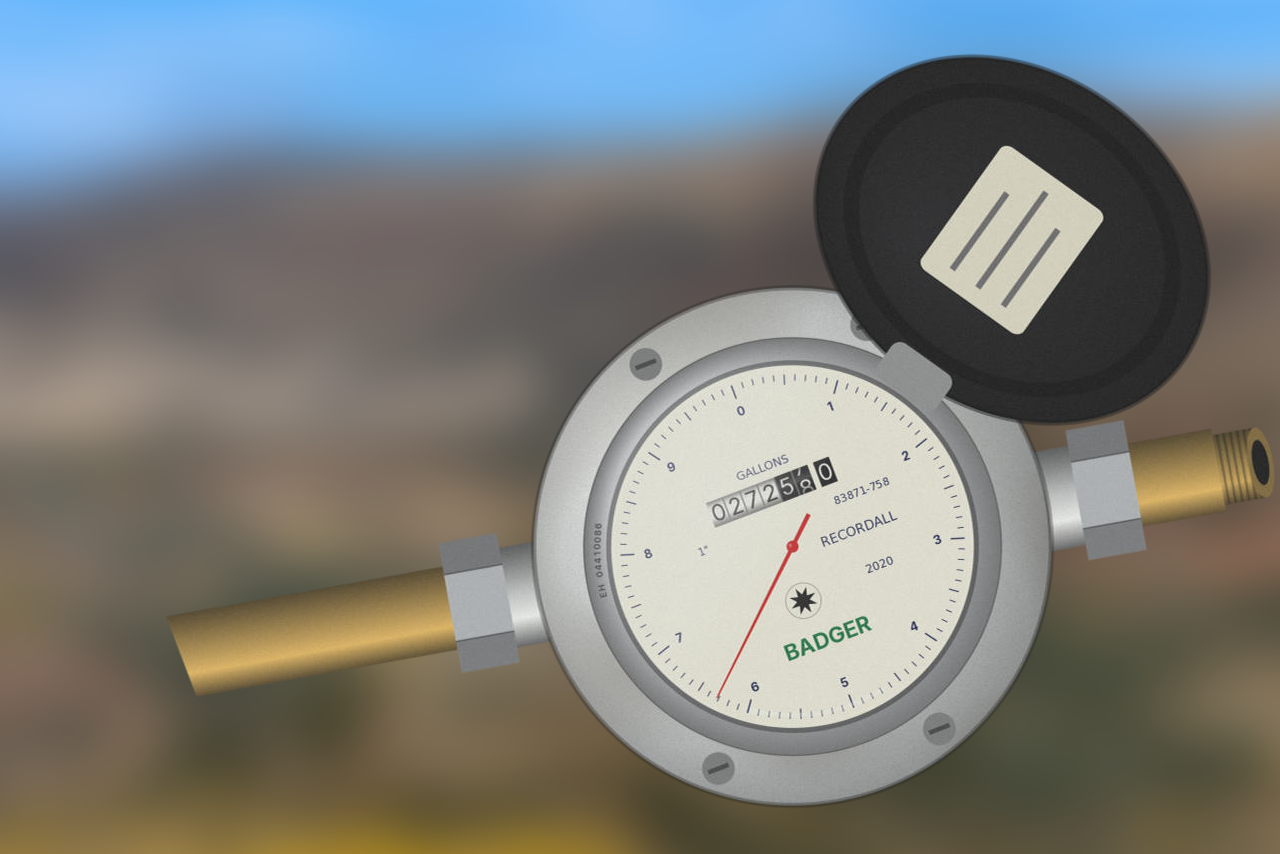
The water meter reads 272576.3 gal
